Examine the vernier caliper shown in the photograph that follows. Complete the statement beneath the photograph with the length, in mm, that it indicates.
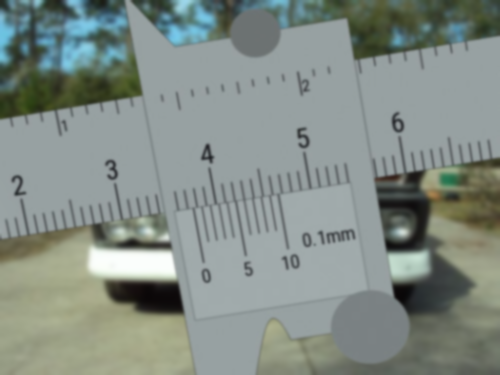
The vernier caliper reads 37.6 mm
